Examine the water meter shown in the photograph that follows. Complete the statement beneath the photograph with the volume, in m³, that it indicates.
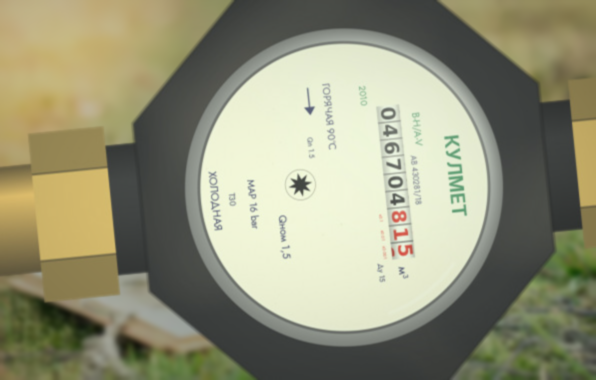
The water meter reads 46704.815 m³
